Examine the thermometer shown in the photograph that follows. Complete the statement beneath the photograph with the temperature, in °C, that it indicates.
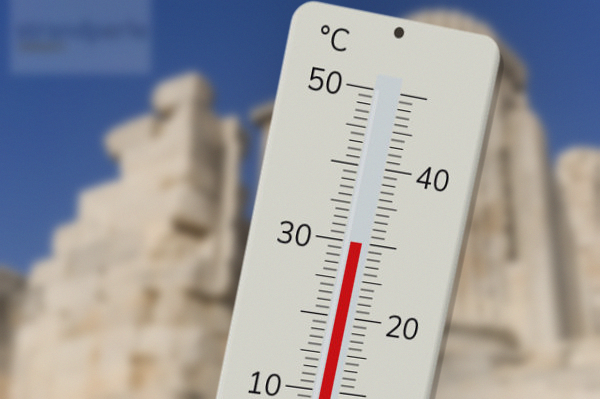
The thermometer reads 30 °C
